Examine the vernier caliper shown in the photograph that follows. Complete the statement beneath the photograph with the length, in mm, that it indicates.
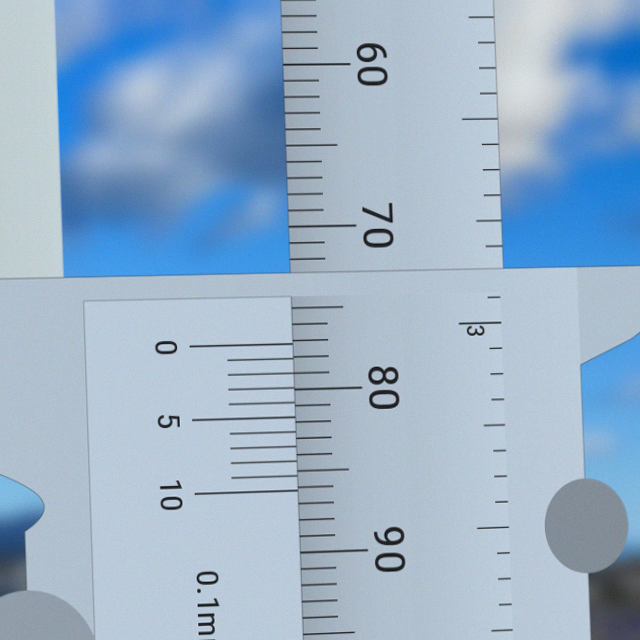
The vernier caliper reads 77.2 mm
